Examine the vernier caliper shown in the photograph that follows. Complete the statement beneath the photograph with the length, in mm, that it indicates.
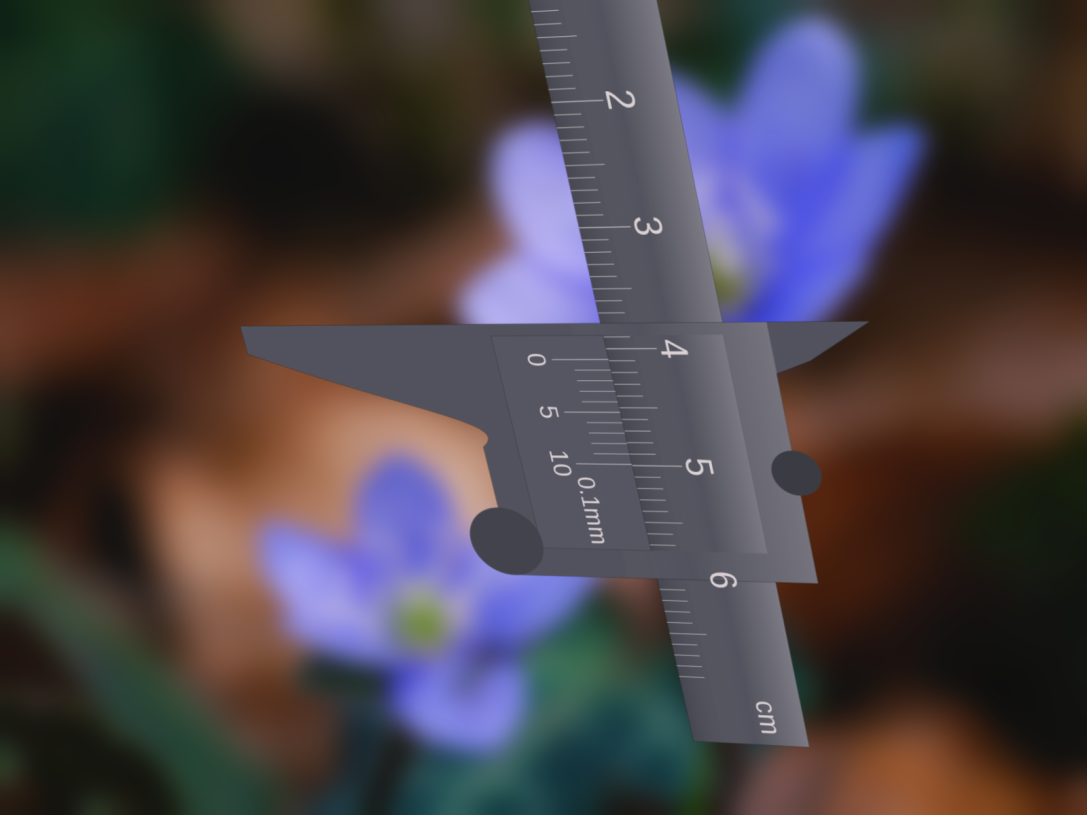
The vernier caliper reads 40.9 mm
